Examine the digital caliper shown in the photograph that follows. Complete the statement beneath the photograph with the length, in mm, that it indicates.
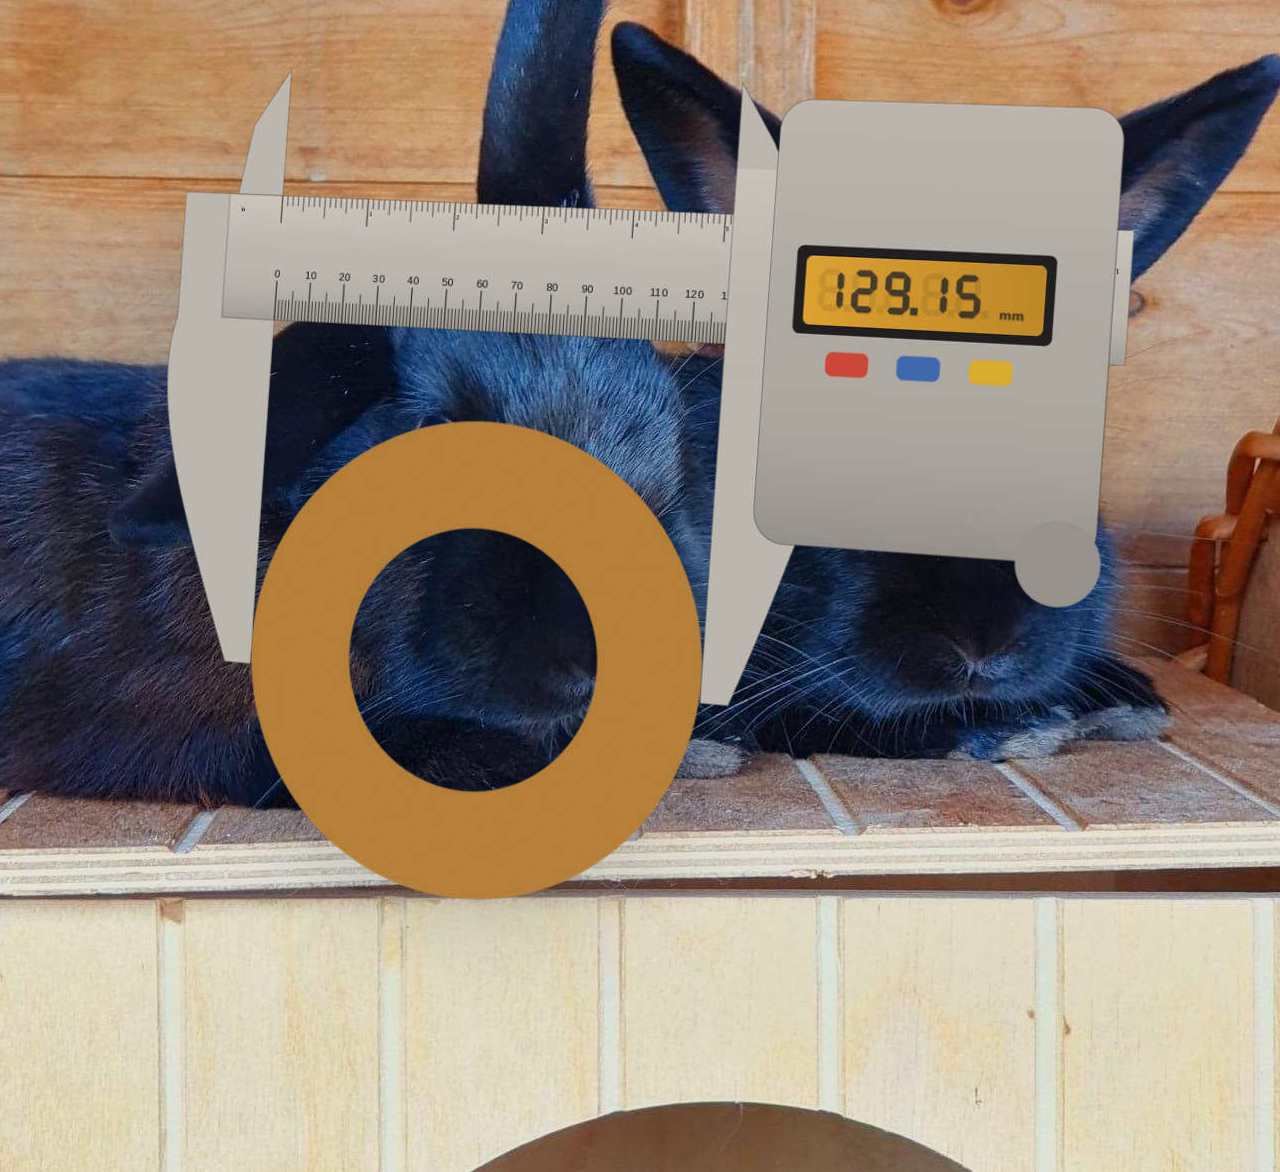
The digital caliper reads 129.15 mm
